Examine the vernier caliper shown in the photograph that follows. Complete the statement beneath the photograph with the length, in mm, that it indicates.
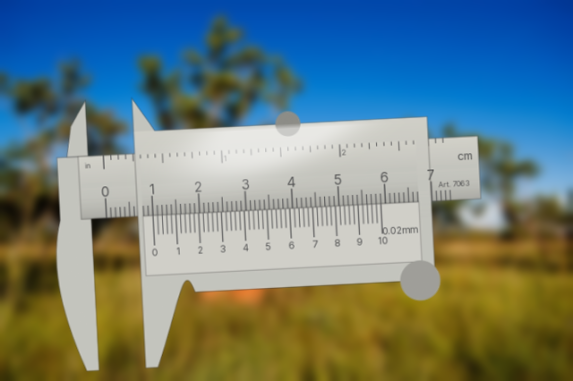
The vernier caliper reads 10.0 mm
